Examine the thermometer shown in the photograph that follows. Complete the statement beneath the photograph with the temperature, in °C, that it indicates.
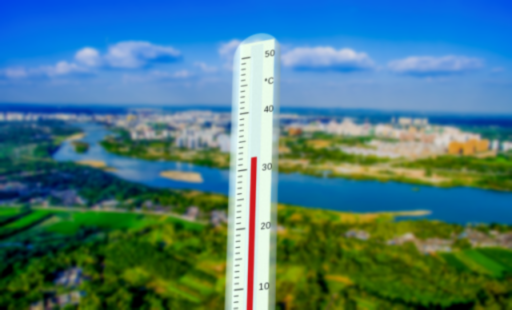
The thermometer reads 32 °C
